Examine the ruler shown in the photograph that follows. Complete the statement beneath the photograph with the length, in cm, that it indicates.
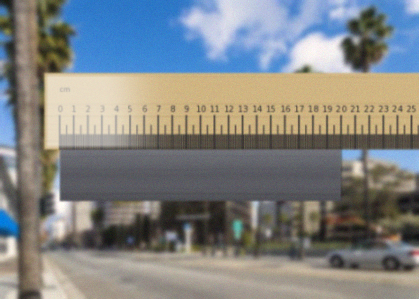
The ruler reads 20 cm
